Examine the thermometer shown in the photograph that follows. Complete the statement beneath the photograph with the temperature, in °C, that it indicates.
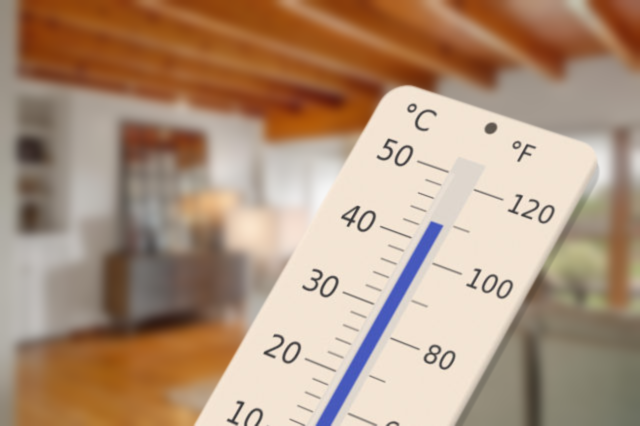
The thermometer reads 43 °C
